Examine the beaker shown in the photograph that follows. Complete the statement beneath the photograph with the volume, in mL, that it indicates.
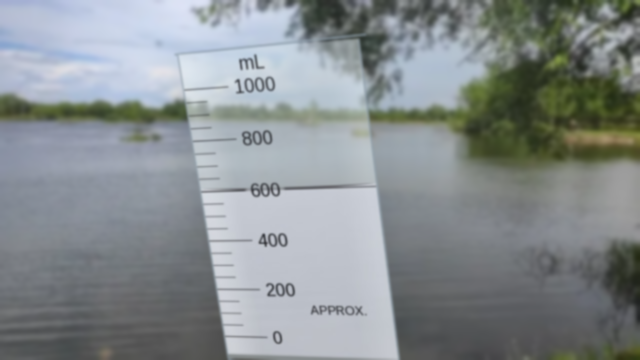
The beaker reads 600 mL
